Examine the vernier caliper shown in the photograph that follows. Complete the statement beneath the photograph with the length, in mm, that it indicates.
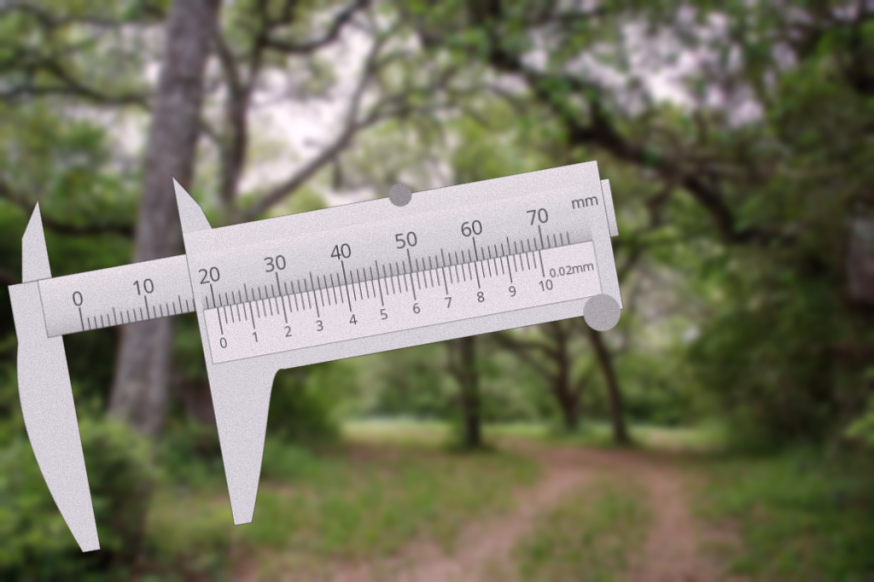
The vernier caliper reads 20.4 mm
